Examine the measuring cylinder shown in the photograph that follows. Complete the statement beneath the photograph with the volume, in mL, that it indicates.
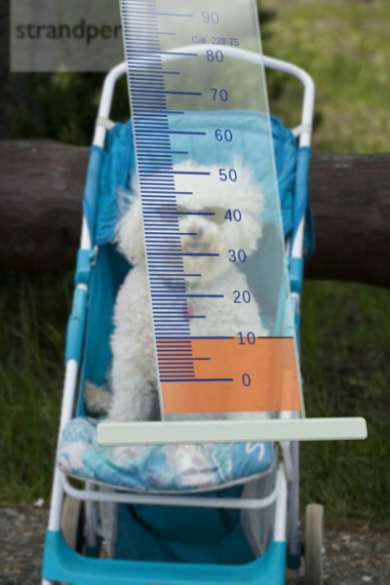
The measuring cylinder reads 10 mL
